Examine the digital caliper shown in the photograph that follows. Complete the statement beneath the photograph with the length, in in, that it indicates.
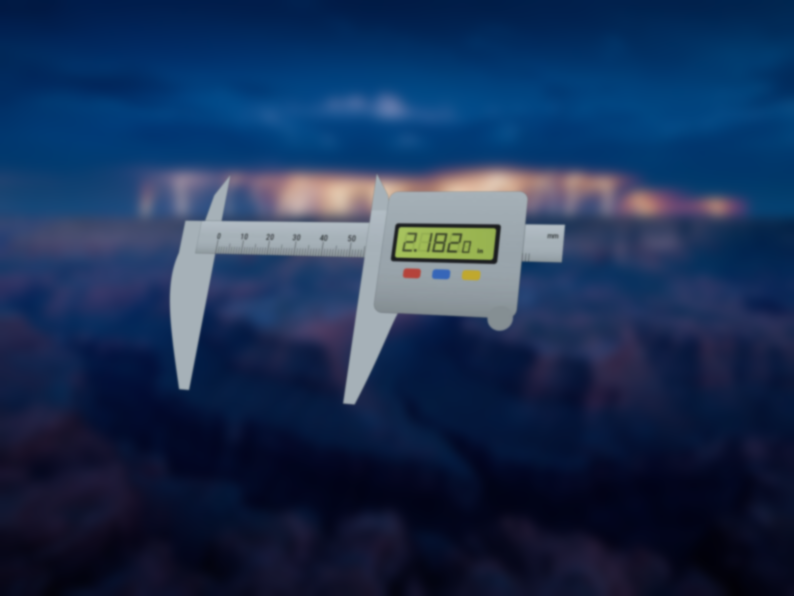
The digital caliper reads 2.1820 in
